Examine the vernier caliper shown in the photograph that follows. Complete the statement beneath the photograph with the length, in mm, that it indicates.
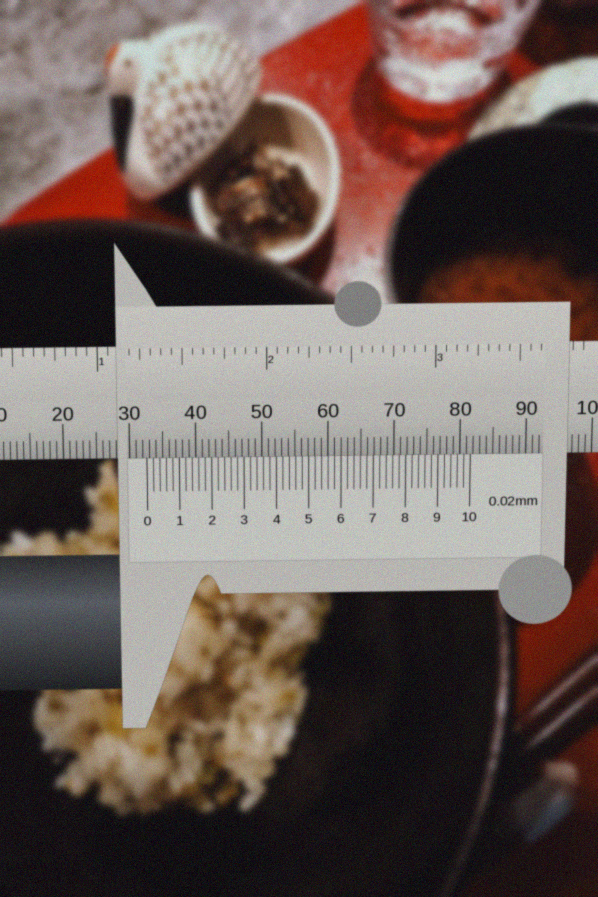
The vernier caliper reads 32.6 mm
